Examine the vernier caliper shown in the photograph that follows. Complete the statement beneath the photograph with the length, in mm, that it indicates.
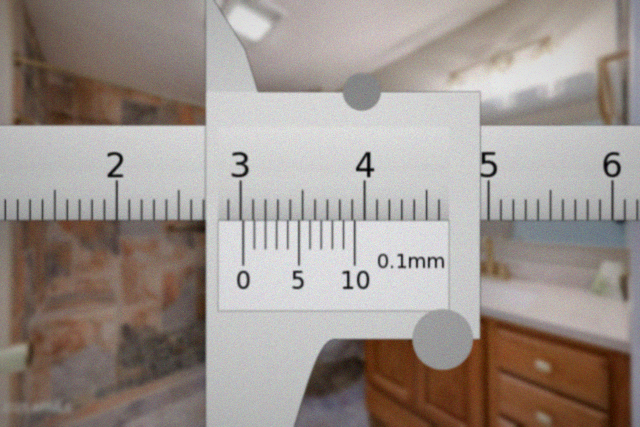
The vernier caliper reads 30.2 mm
